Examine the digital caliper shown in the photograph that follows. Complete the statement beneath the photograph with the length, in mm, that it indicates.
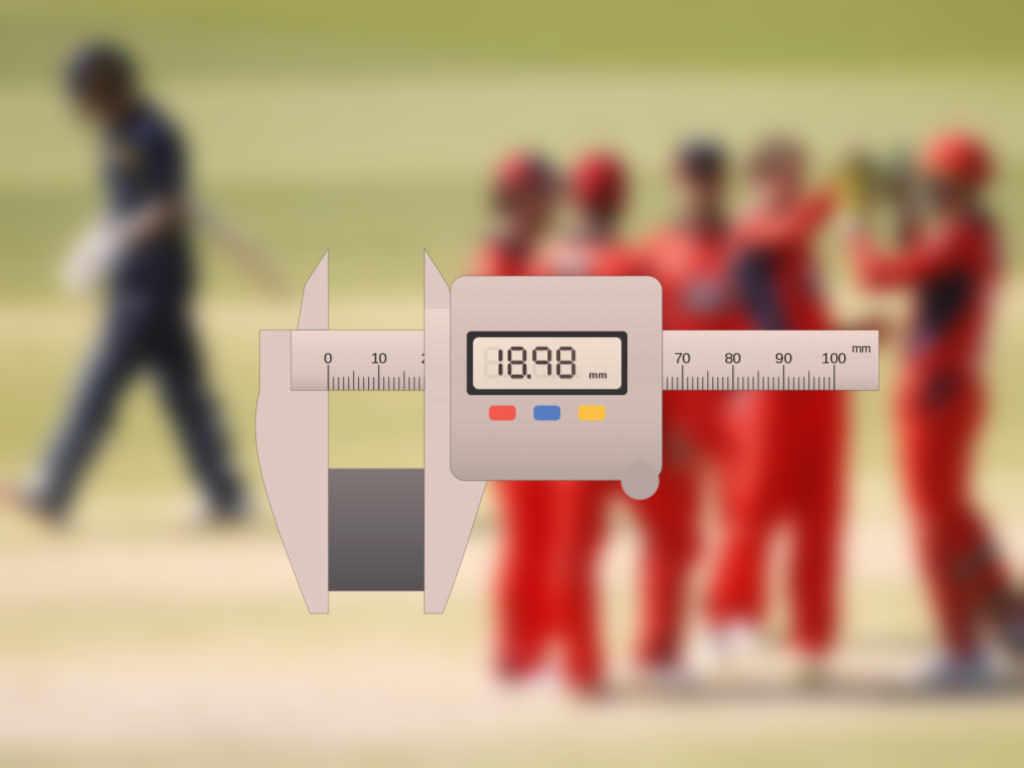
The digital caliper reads 18.98 mm
